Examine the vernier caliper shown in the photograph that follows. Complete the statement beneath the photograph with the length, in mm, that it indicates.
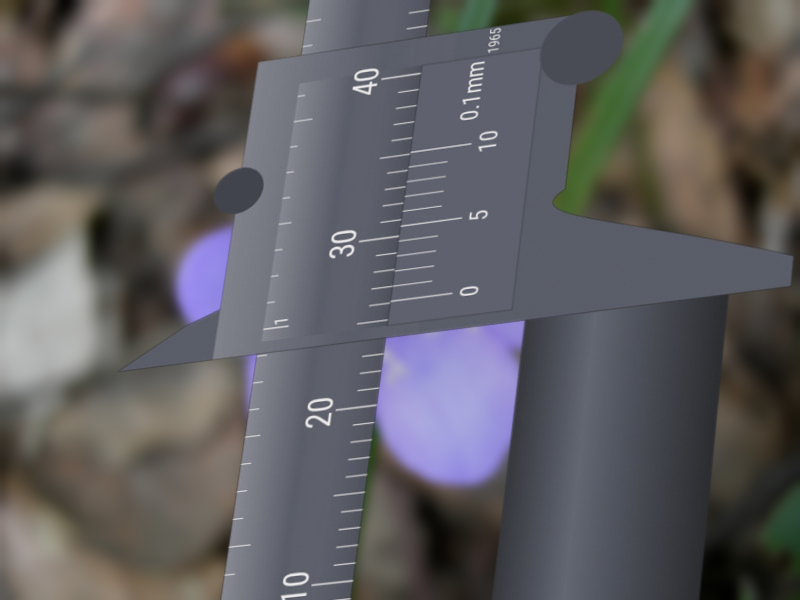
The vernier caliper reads 26.1 mm
